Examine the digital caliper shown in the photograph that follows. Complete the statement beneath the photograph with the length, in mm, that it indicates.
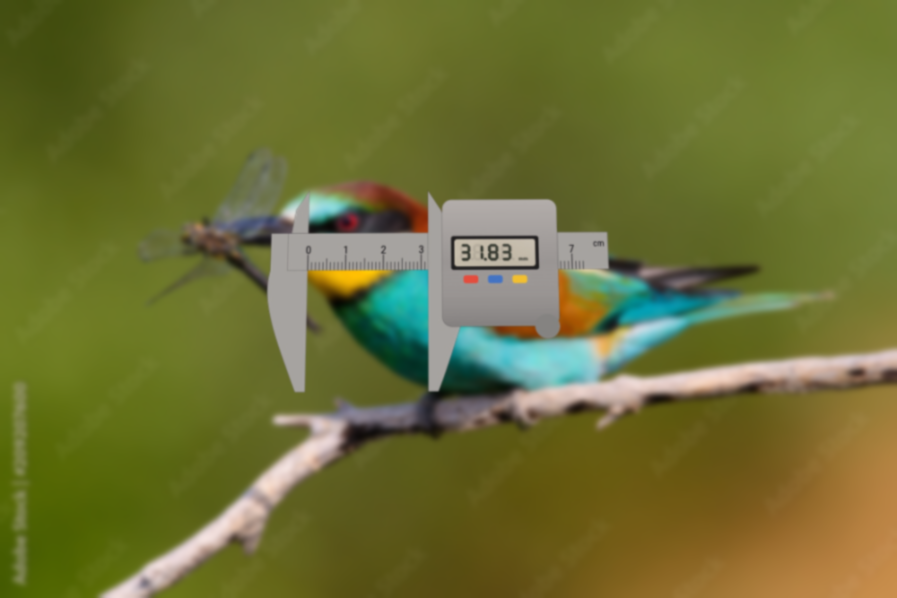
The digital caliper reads 31.83 mm
